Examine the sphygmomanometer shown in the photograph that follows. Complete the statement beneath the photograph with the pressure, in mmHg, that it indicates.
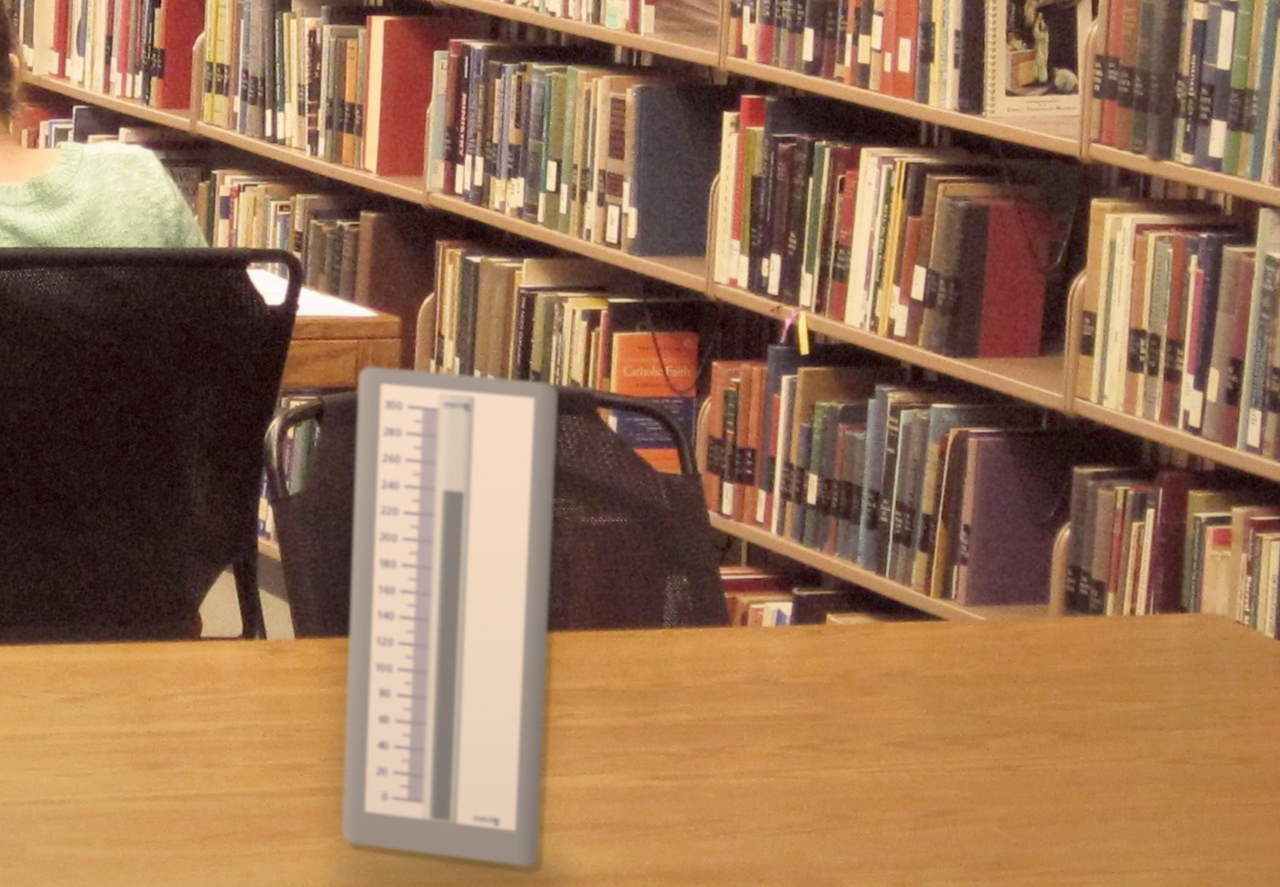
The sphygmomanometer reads 240 mmHg
